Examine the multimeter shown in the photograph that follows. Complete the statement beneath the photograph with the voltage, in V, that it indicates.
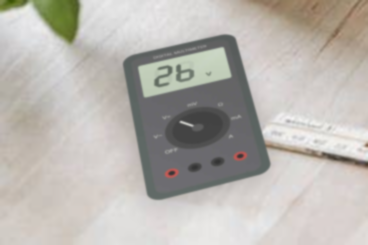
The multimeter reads 26 V
